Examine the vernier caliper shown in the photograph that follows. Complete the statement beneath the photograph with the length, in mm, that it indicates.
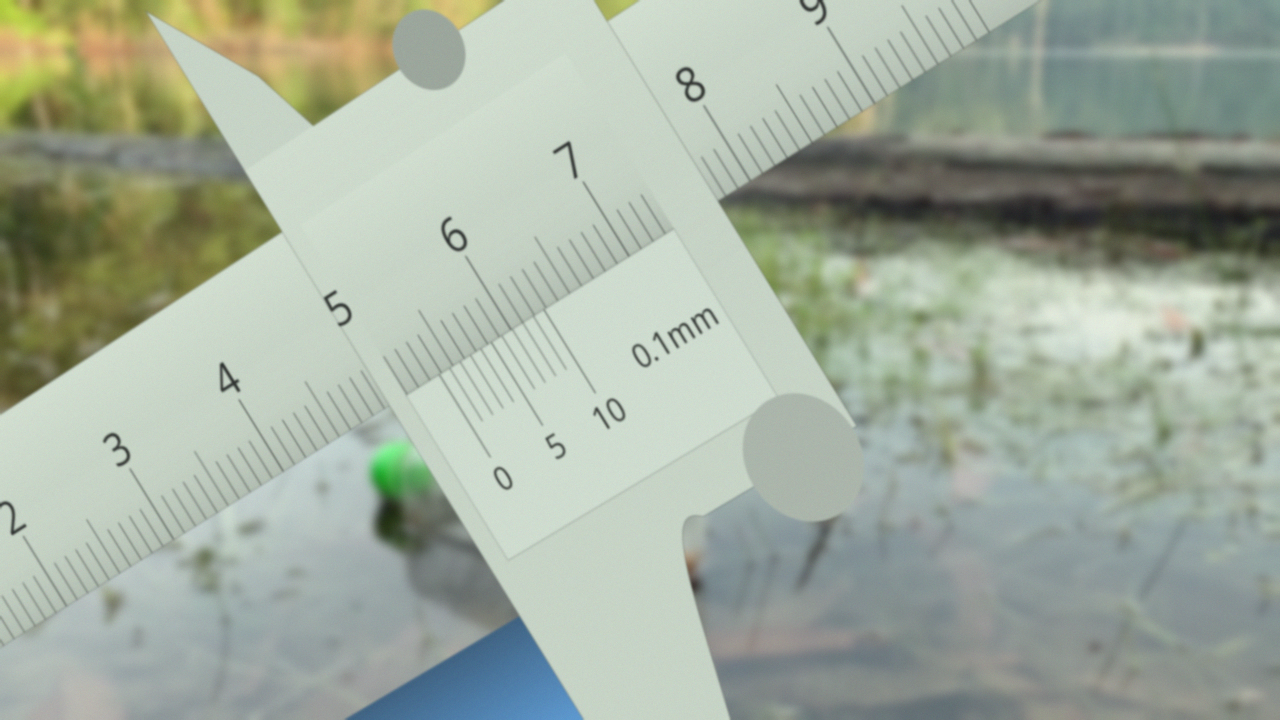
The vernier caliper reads 53.8 mm
